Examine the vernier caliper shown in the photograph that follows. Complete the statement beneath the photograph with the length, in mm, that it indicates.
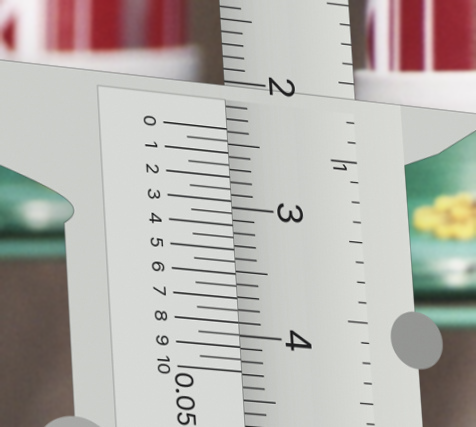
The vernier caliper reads 23.8 mm
